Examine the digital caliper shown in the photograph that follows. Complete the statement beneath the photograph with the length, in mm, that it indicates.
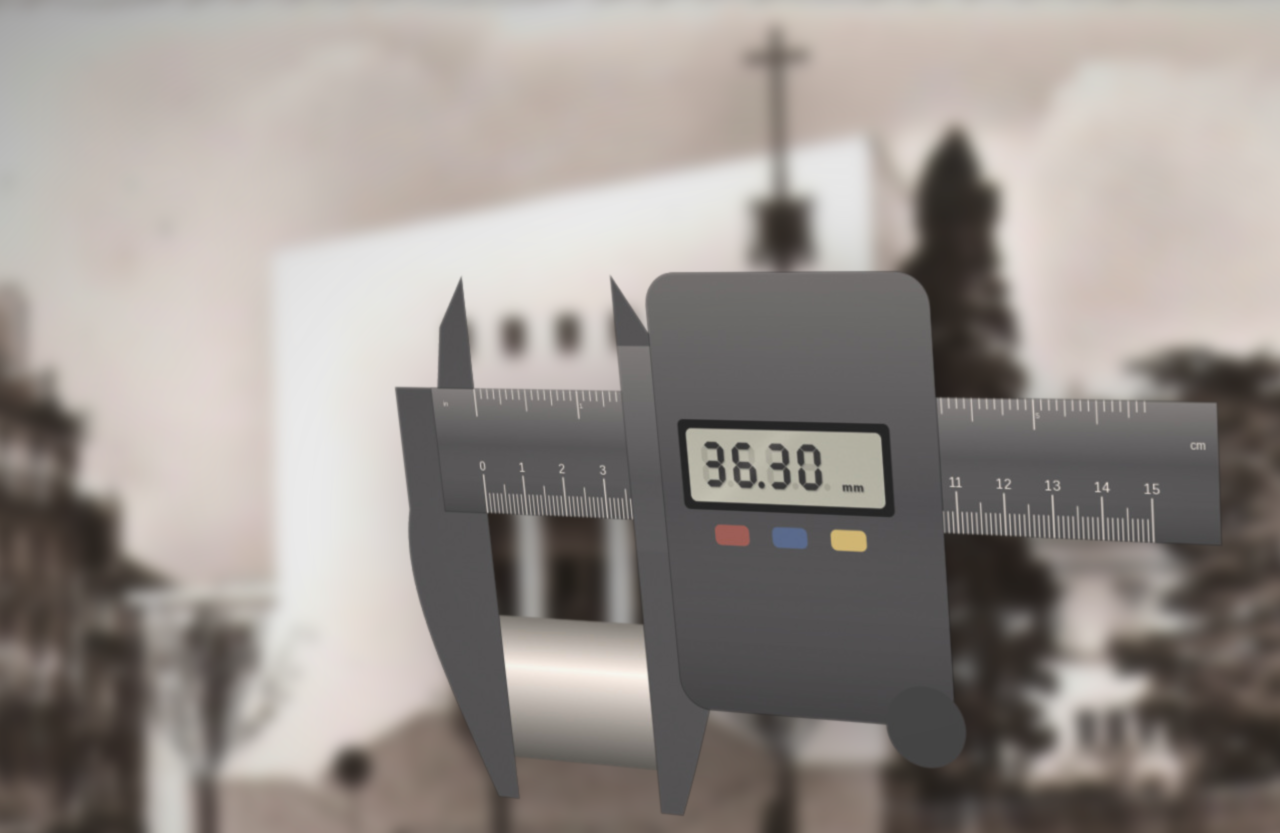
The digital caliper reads 36.30 mm
